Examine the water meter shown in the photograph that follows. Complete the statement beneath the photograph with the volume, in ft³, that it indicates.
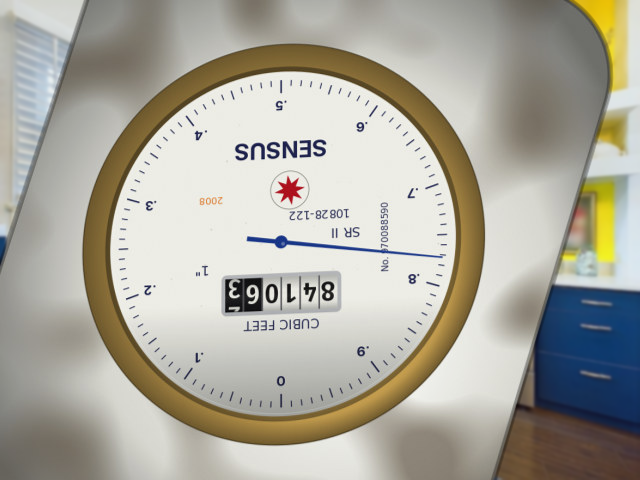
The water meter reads 841062.77 ft³
